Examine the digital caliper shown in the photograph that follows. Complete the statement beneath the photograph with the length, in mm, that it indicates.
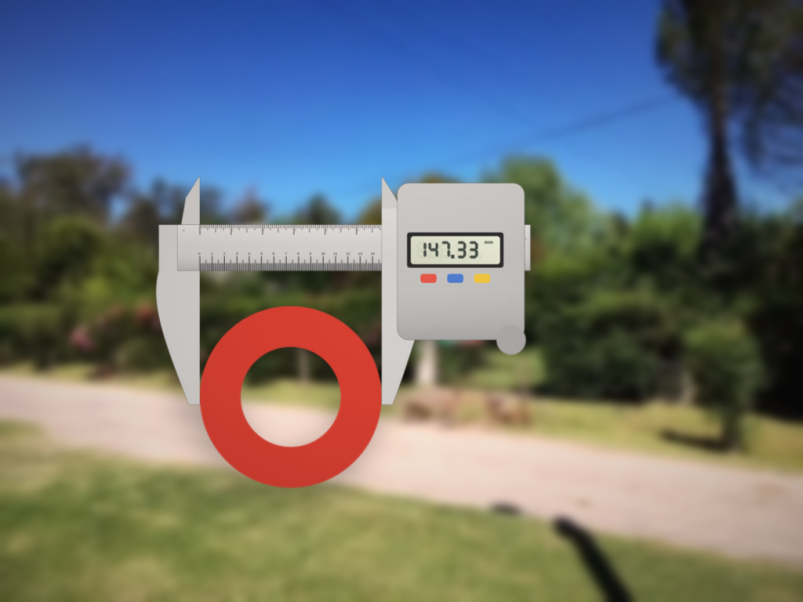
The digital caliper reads 147.33 mm
